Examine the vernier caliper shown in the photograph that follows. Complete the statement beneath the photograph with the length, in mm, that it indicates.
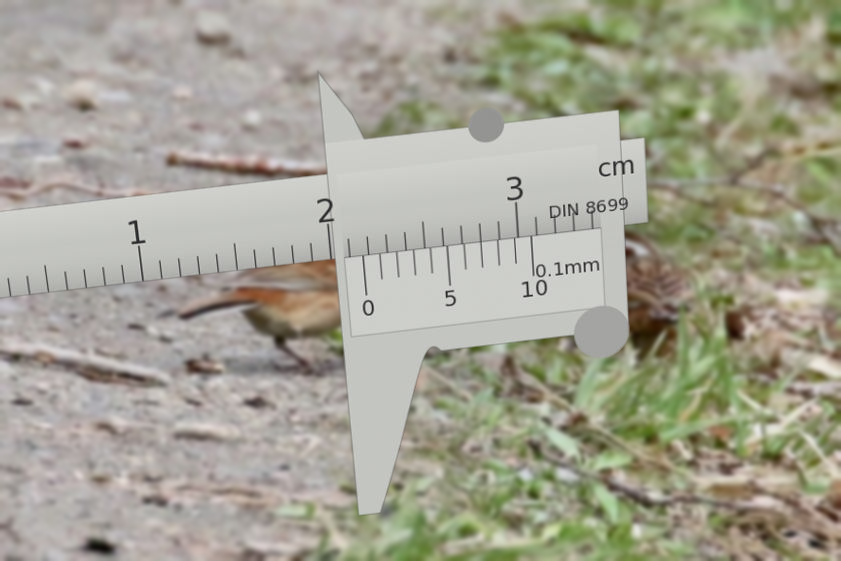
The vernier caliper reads 21.7 mm
